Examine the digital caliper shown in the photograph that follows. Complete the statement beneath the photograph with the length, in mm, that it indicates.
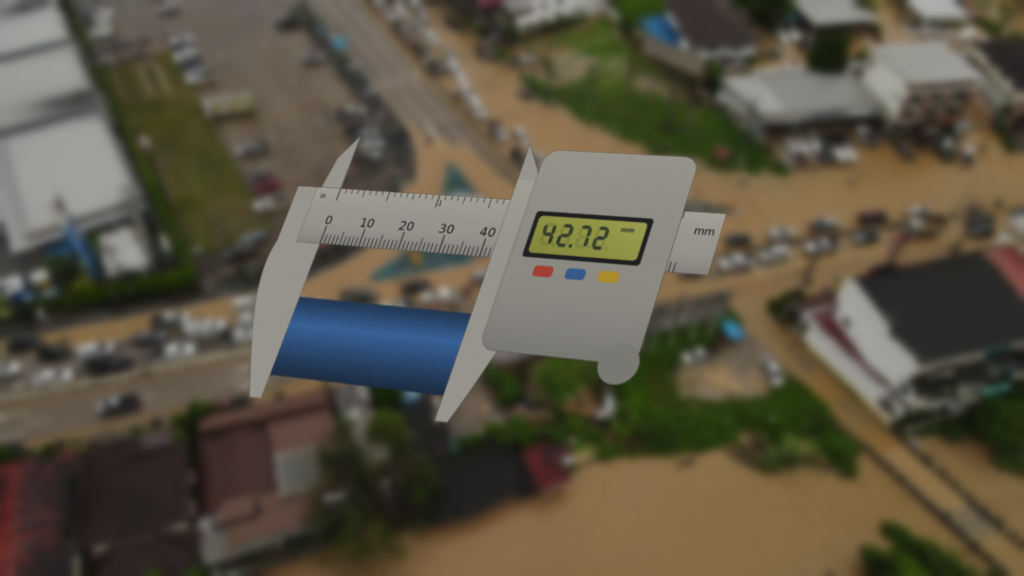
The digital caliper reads 42.72 mm
